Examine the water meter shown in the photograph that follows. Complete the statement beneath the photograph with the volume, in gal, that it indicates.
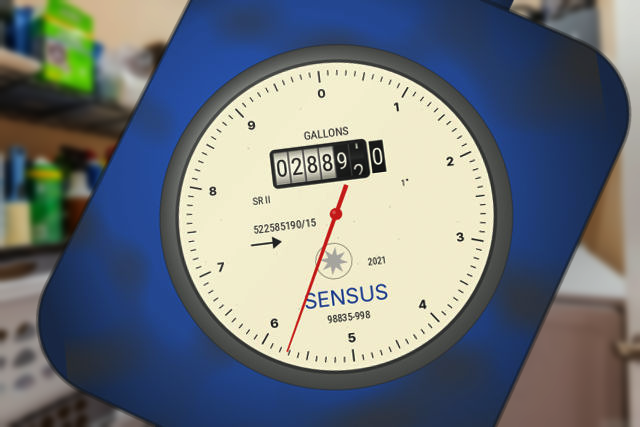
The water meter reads 288915.7 gal
